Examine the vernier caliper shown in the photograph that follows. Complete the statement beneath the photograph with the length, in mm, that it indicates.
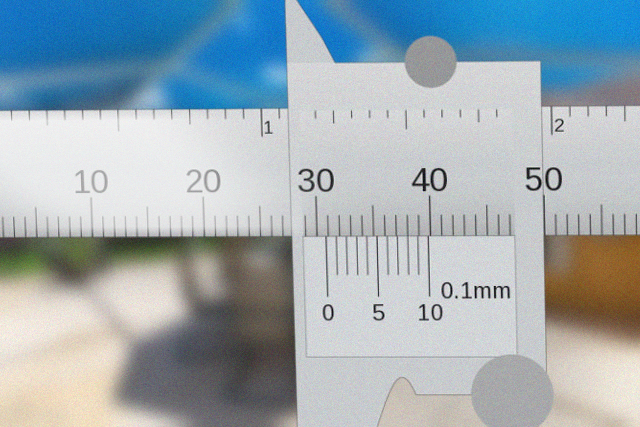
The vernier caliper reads 30.8 mm
